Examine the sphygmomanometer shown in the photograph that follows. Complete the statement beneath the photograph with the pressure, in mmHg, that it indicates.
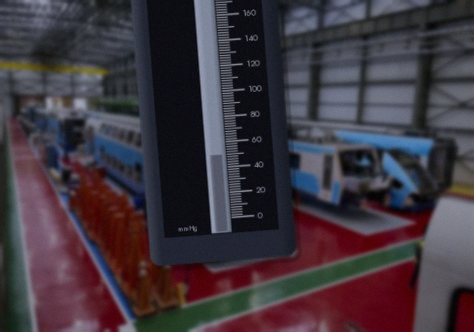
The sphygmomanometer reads 50 mmHg
